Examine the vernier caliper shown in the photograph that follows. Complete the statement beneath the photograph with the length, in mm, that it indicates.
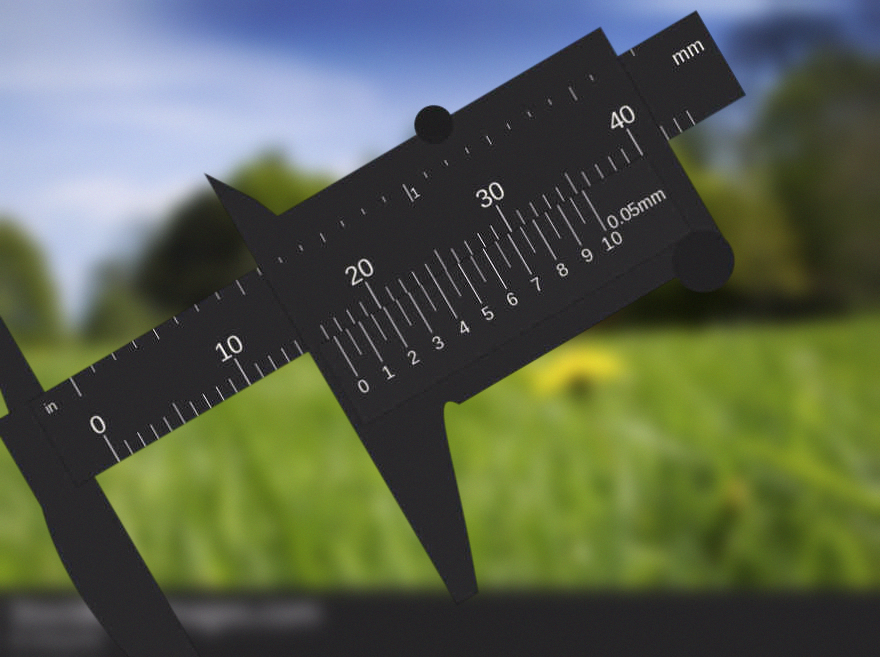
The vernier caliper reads 16.4 mm
